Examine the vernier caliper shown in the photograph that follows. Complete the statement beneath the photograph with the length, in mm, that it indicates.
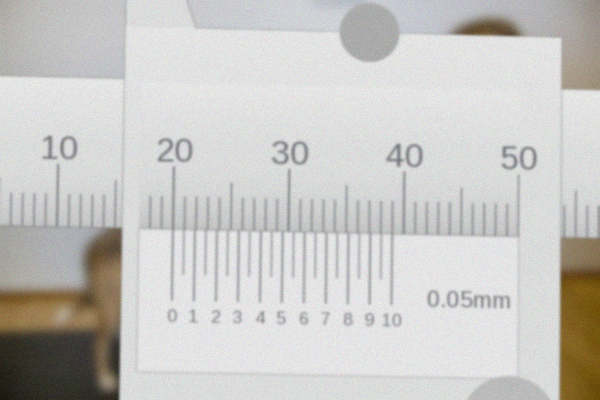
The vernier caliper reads 20.0 mm
